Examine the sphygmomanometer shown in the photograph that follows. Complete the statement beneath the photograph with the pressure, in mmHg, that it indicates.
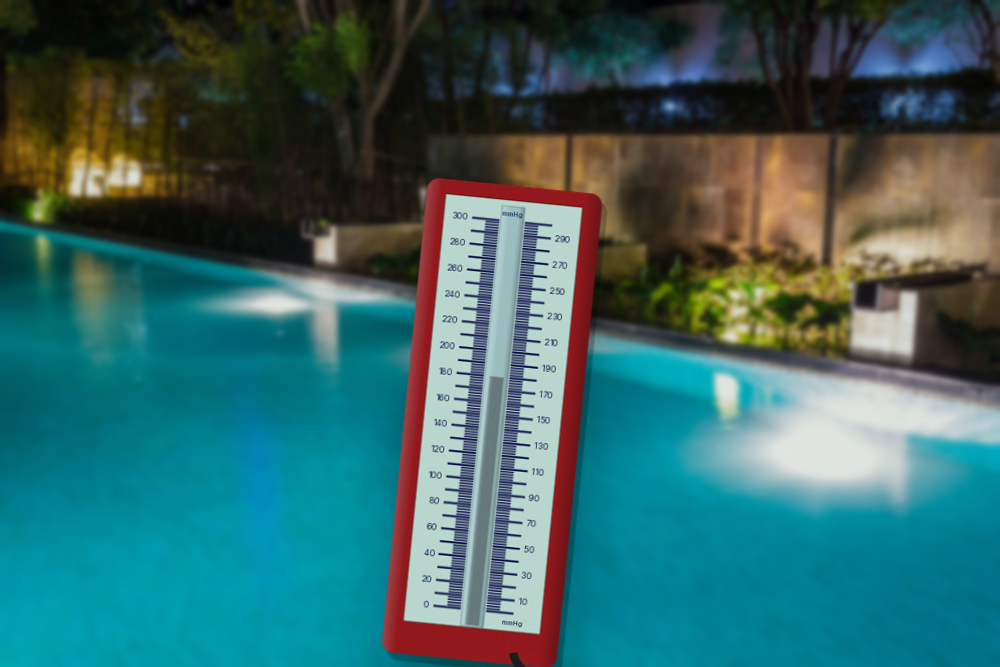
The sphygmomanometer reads 180 mmHg
